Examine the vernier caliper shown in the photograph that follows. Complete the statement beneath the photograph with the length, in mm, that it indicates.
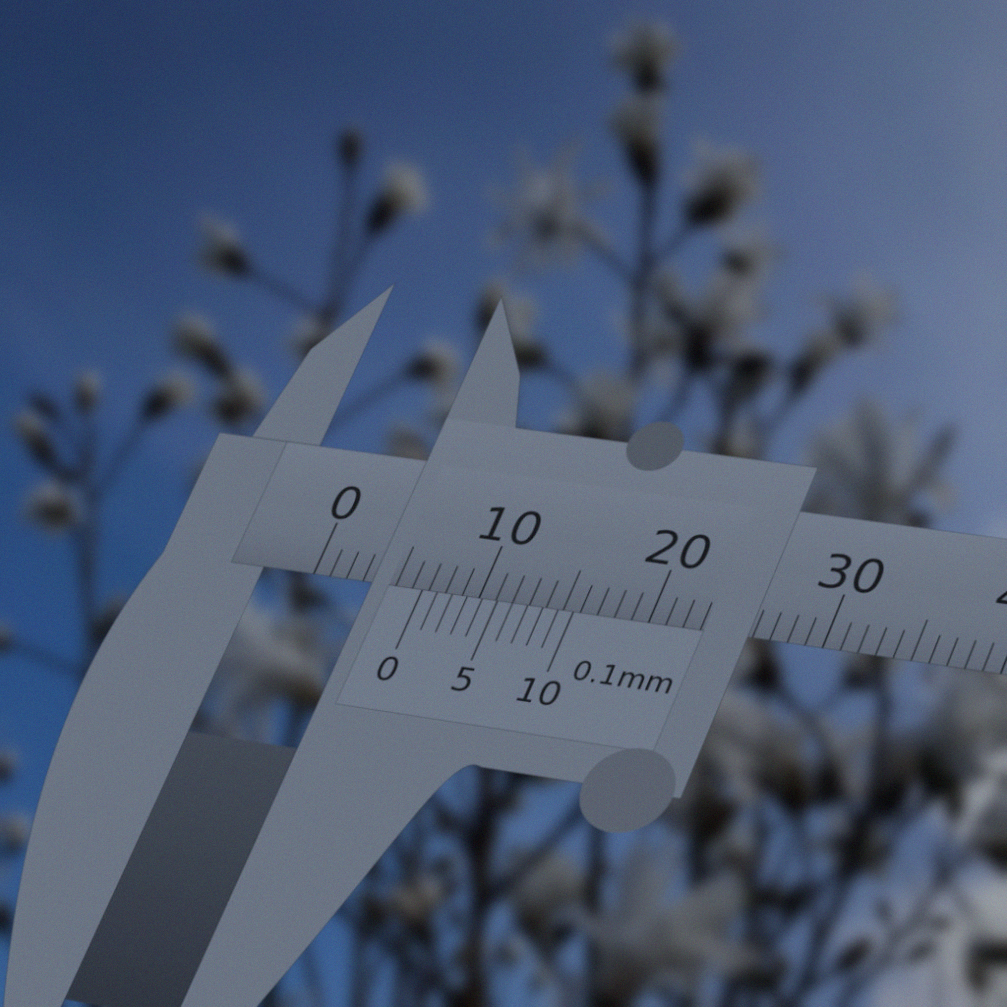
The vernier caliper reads 6.6 mm
